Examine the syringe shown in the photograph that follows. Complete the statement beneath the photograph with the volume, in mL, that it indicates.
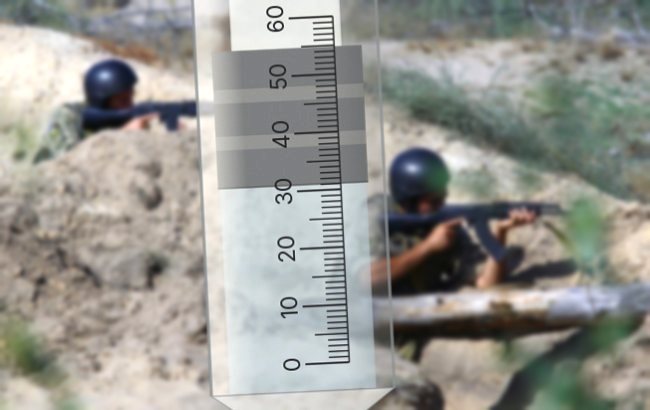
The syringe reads 31 mL
